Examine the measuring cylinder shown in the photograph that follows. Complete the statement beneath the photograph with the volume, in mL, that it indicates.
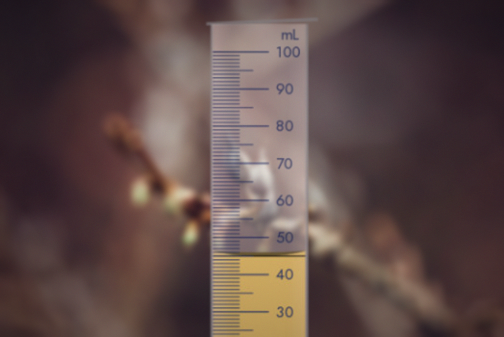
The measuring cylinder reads 45 mL
